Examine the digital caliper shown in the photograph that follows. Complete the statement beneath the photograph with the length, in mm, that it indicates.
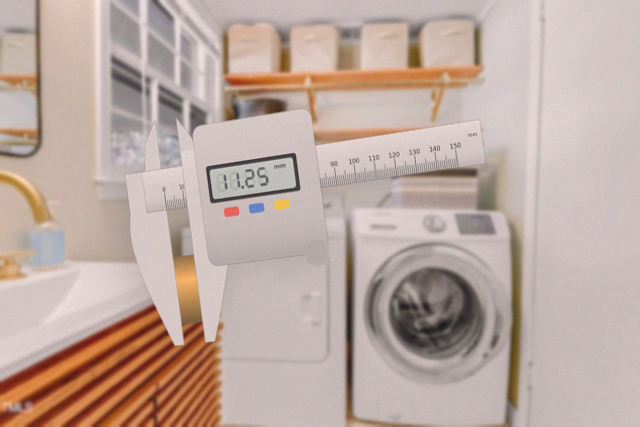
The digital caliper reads 11.25 mm
